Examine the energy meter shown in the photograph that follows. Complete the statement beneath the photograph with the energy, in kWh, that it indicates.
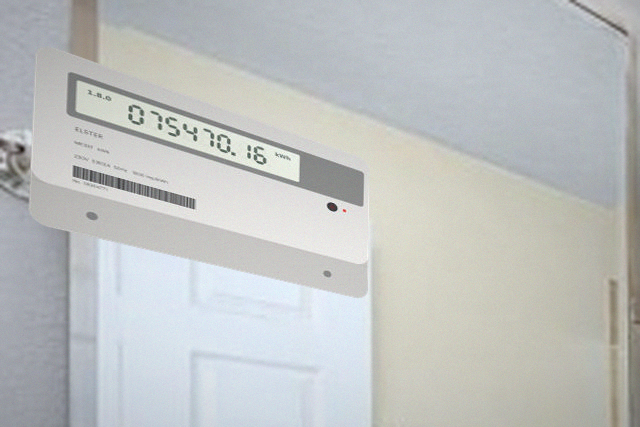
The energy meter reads 75470.16 kWh
